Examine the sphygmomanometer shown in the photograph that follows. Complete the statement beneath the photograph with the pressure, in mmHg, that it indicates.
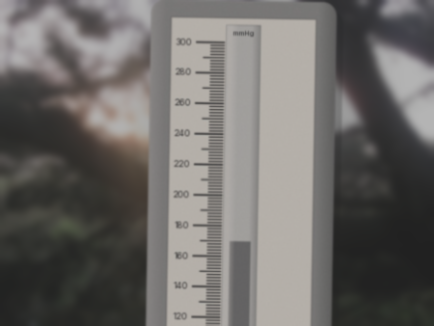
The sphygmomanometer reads 170 mmHg
